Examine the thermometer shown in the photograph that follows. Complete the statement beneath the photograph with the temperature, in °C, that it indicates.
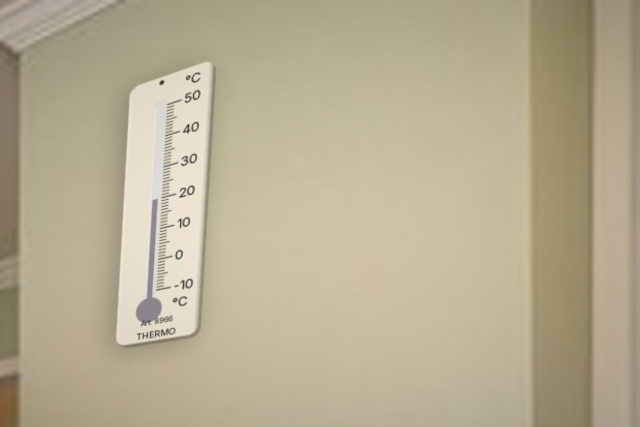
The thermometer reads 20 °C
